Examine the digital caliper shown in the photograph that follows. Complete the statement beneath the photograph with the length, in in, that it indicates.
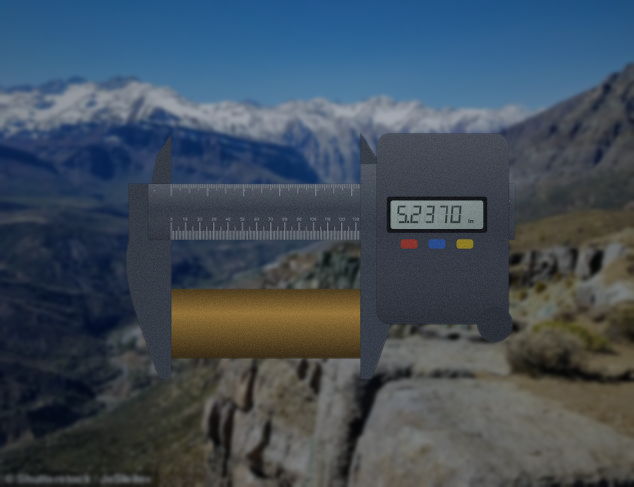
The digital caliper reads 5.2370 in
